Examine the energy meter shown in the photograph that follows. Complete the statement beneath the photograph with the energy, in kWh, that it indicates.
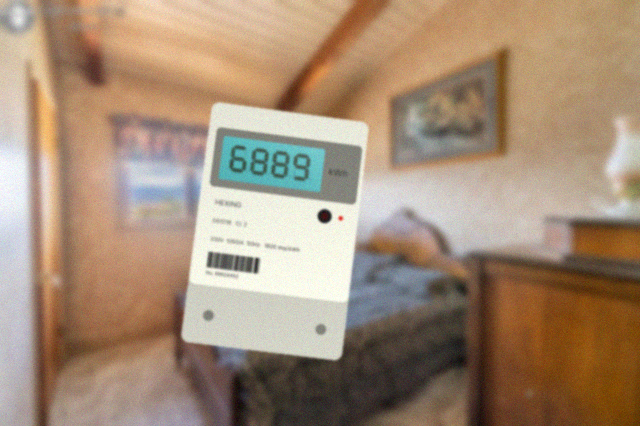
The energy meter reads 6889 kWh
